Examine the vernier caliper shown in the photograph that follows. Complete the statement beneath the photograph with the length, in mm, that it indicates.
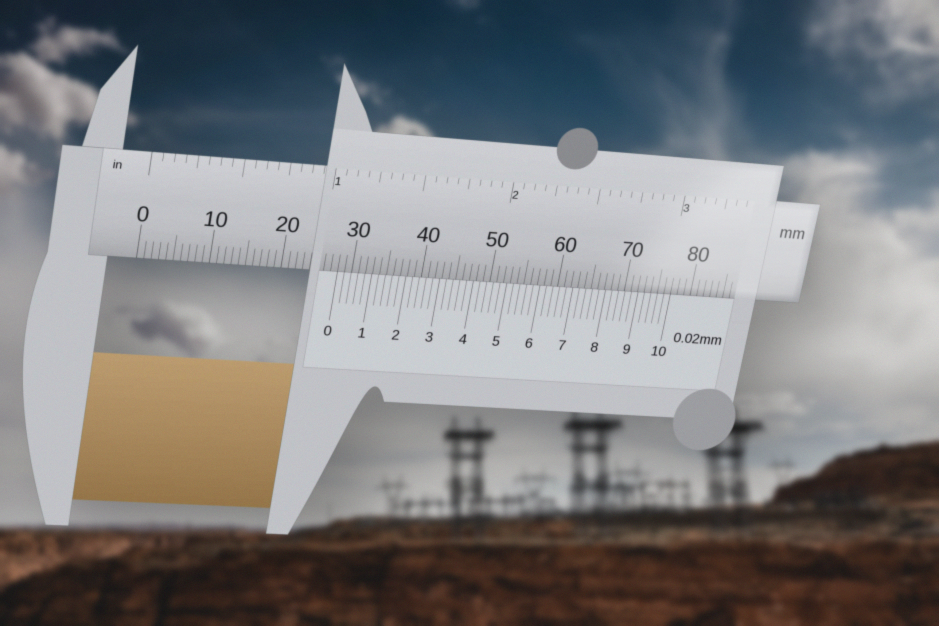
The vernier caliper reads 28.0 mm
